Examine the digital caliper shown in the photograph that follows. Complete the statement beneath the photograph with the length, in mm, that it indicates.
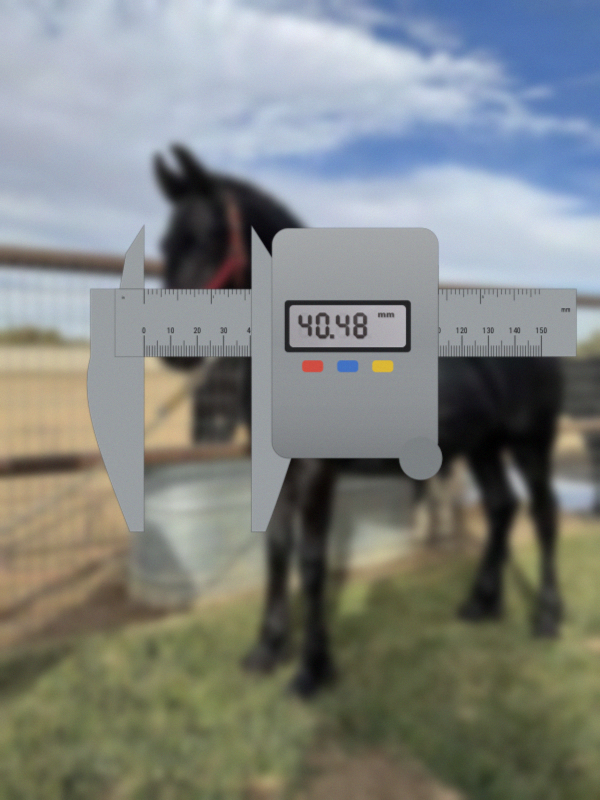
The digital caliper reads 40.48 mm
